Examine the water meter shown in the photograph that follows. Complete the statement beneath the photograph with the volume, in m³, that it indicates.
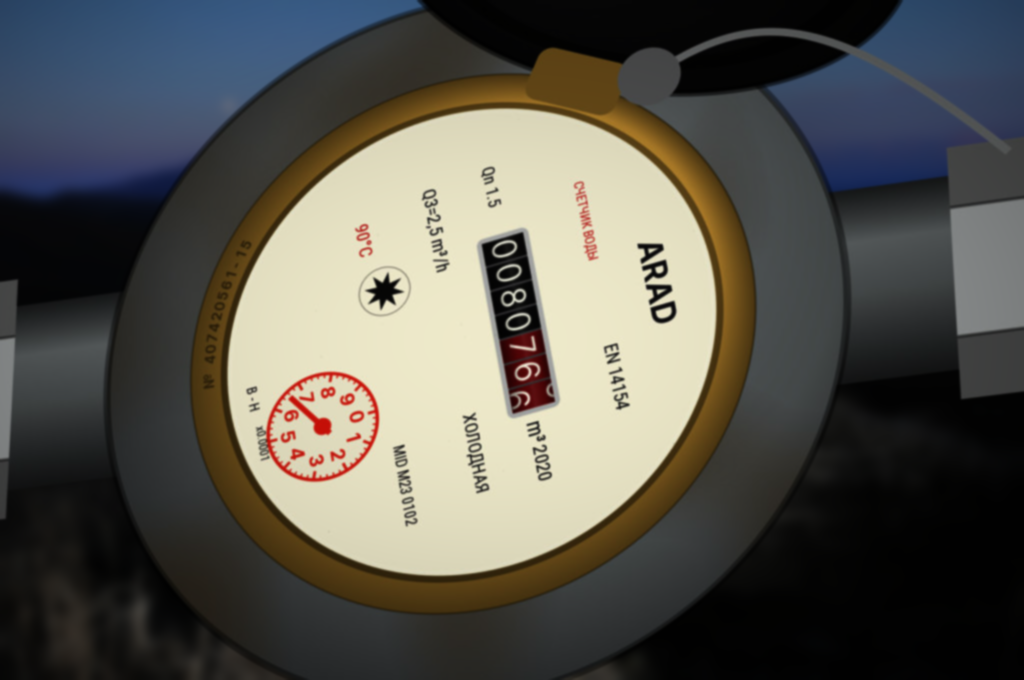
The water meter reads 80.7656 m³
